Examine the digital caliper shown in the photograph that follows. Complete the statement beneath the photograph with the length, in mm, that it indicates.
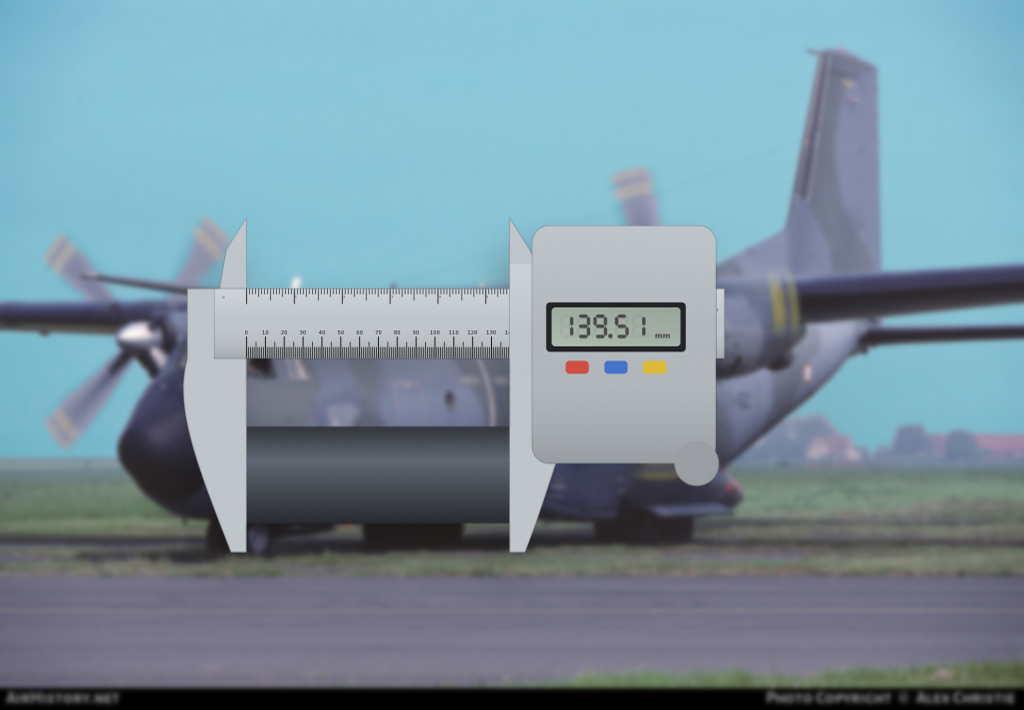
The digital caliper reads 139.51 mm
